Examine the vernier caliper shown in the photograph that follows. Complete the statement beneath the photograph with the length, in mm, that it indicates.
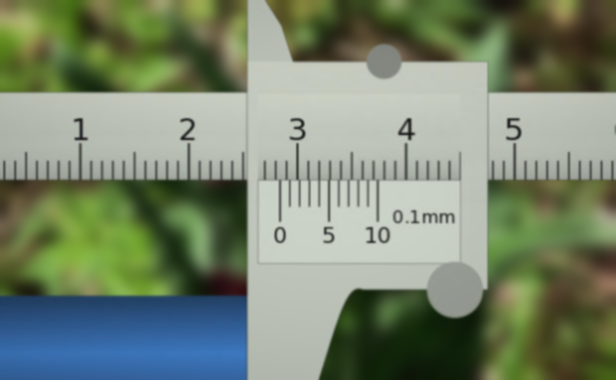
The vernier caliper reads 28.4 mm
